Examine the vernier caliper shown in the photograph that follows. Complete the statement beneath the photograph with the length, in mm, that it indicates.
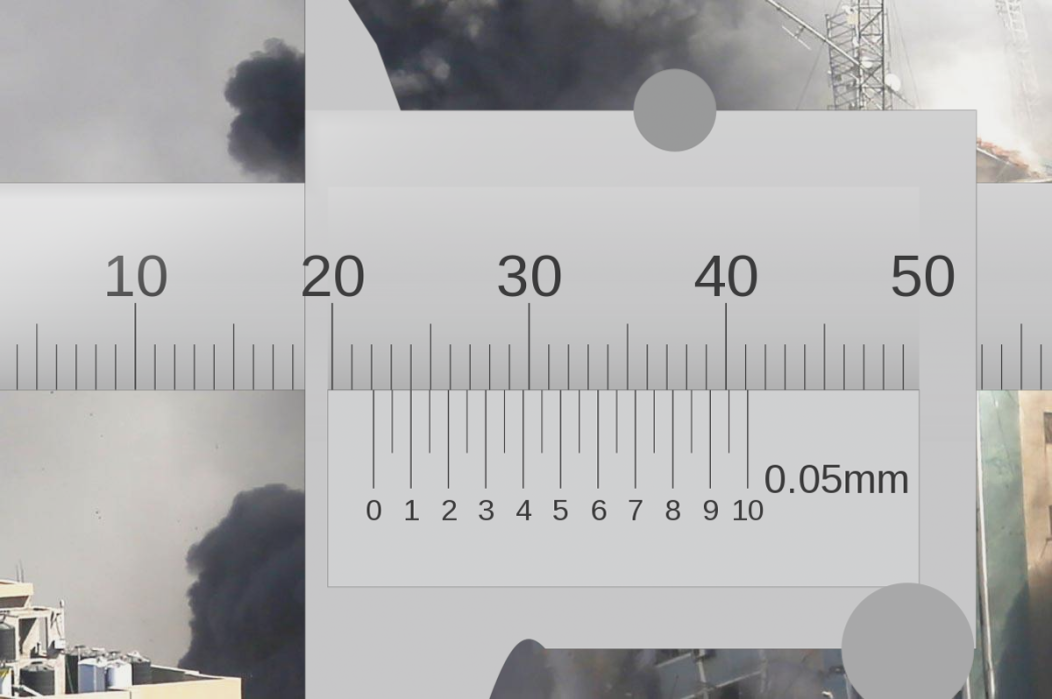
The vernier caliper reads 22.1 mm
